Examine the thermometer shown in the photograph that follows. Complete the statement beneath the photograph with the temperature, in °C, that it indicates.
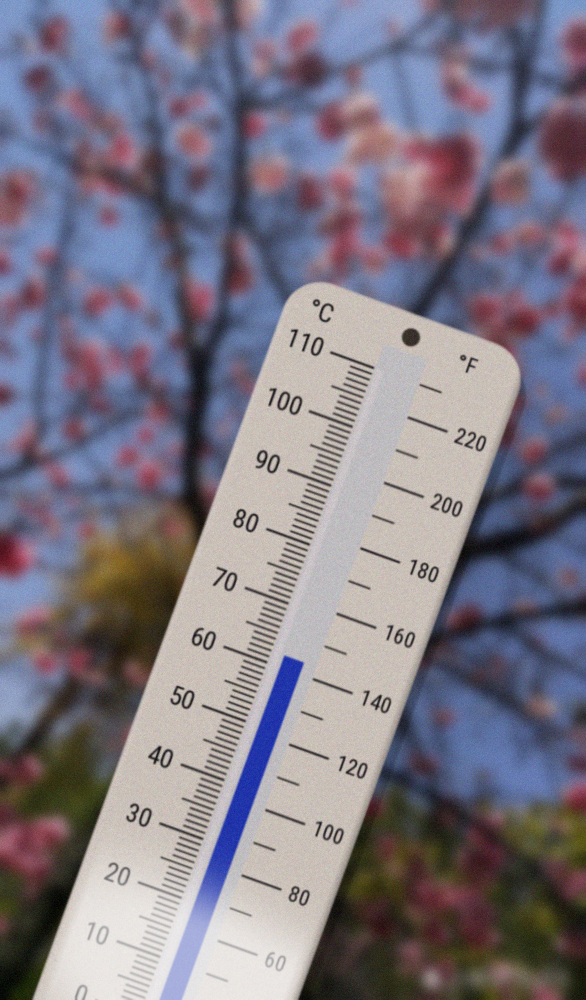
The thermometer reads 62 °C
